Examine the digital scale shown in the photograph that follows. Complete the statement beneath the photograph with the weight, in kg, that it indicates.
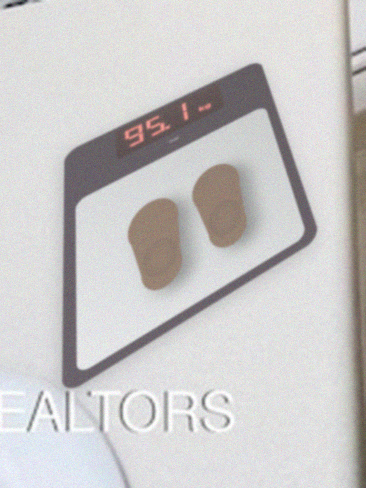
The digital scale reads 95.1 kg
